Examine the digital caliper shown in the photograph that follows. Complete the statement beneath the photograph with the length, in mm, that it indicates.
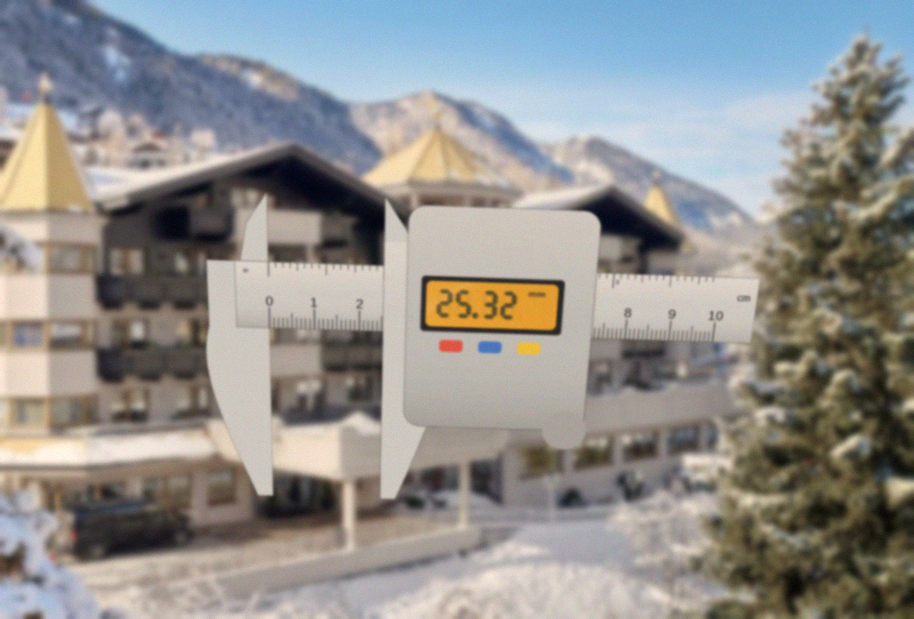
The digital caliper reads 25.32 mm
